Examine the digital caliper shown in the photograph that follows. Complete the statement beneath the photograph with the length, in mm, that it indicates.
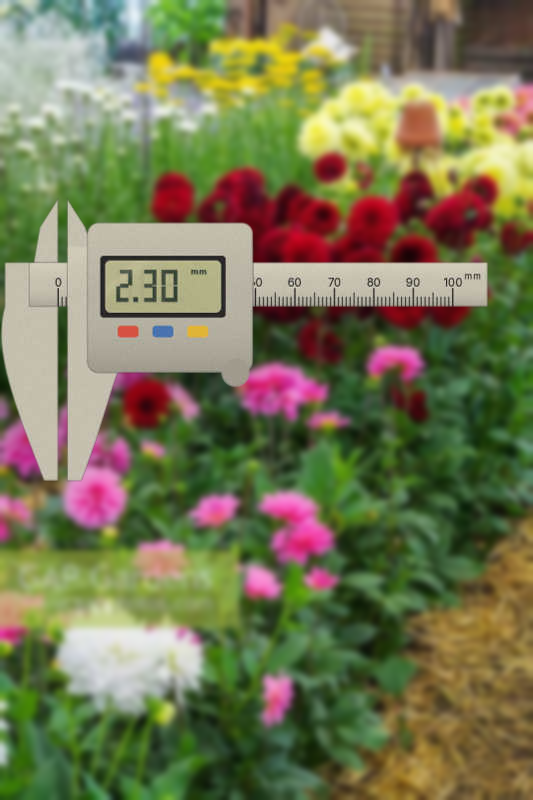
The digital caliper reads 2.30 mm
